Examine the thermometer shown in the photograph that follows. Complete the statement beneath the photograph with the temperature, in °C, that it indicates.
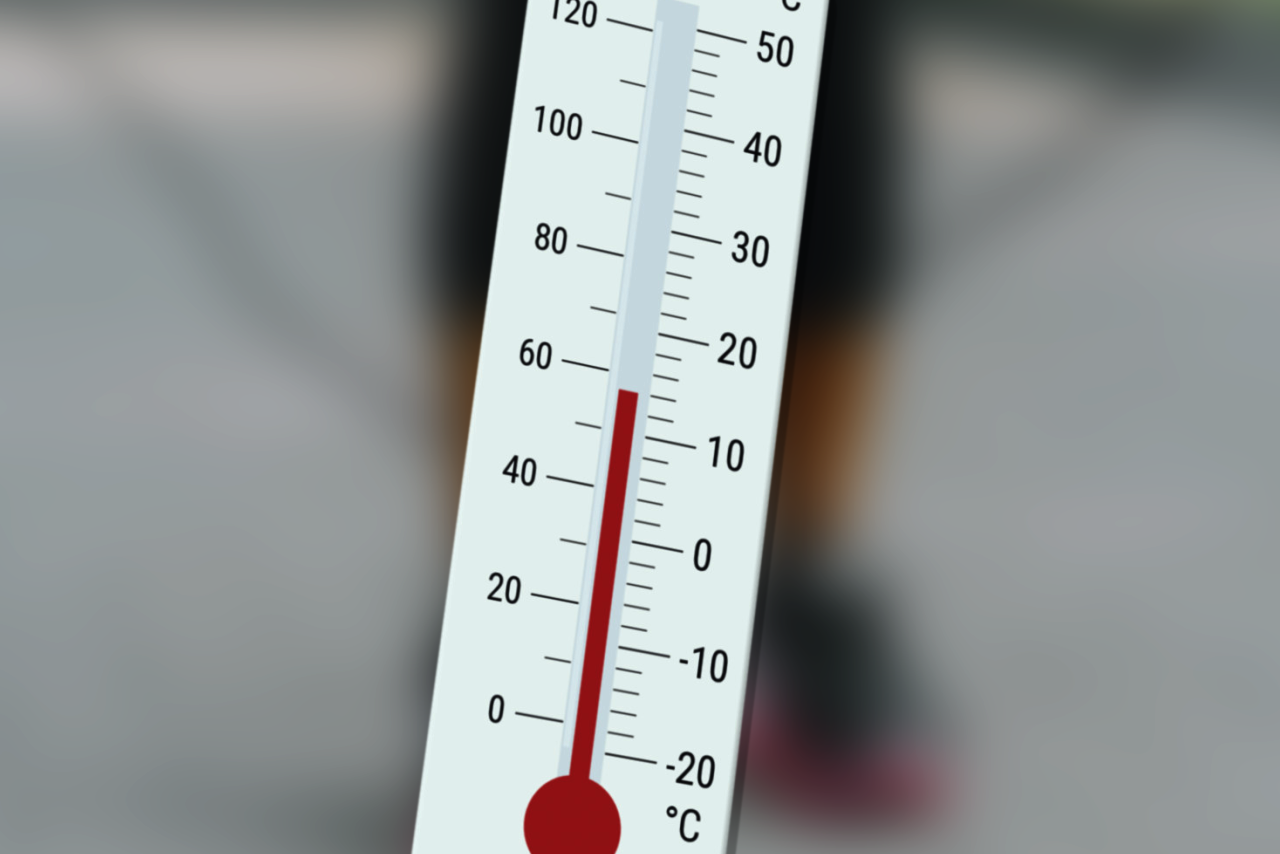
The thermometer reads 14 °C
